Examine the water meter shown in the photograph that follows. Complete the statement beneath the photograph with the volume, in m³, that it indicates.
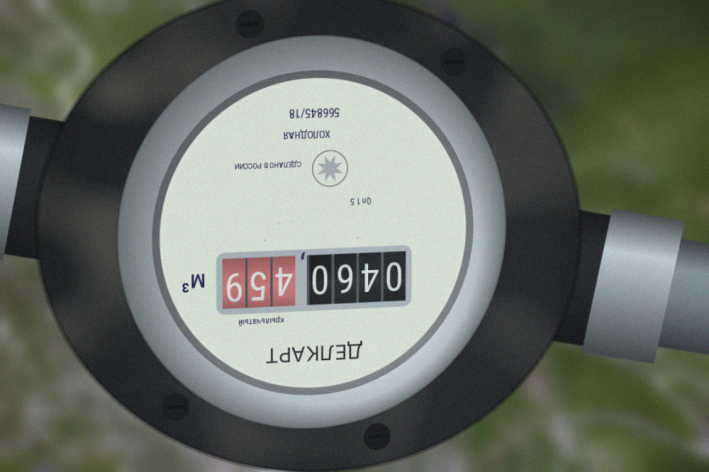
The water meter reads 460.459 m³
